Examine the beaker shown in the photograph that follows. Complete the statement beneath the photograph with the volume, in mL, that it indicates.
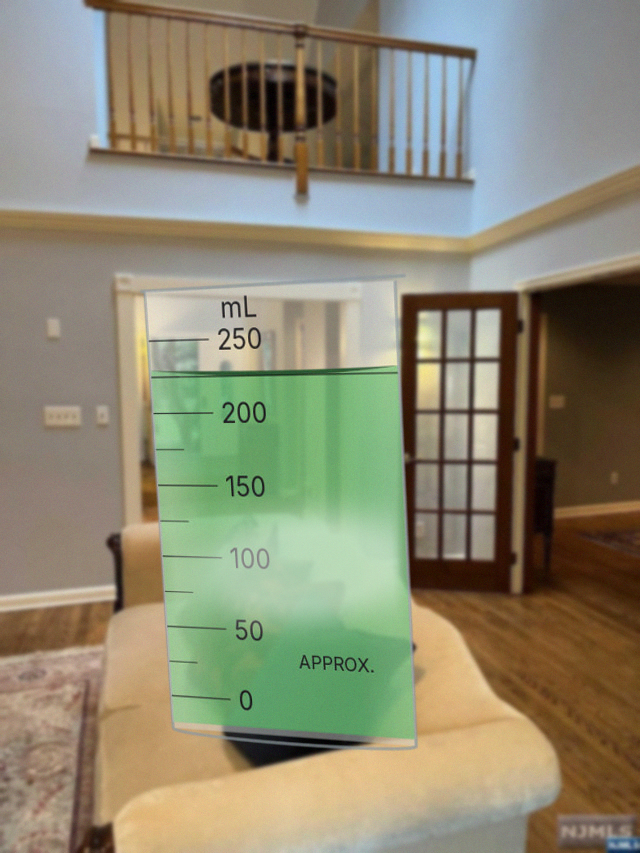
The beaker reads 225 mL
